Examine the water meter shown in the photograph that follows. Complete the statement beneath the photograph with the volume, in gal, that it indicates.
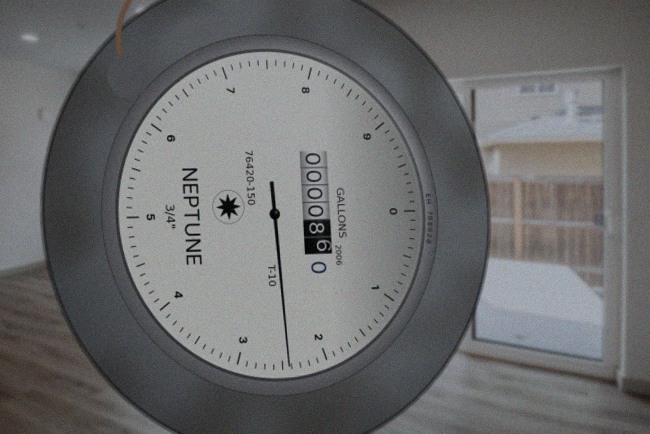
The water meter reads 862.4 gal
